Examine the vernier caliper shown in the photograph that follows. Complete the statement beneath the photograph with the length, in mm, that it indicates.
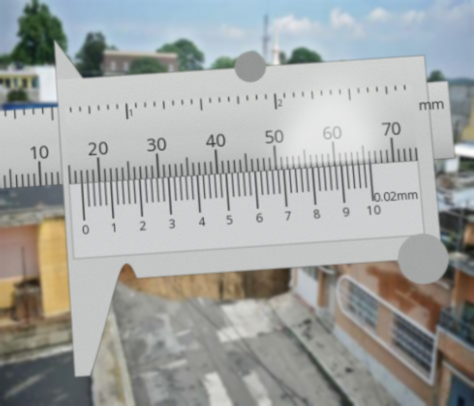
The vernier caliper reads 17.0 mm
